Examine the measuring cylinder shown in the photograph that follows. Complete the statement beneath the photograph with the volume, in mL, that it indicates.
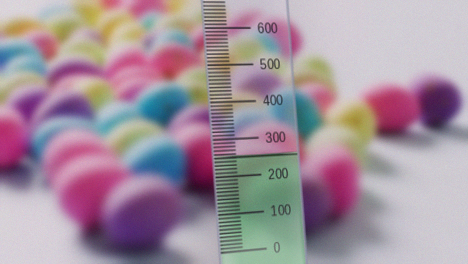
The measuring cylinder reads 250 mL
